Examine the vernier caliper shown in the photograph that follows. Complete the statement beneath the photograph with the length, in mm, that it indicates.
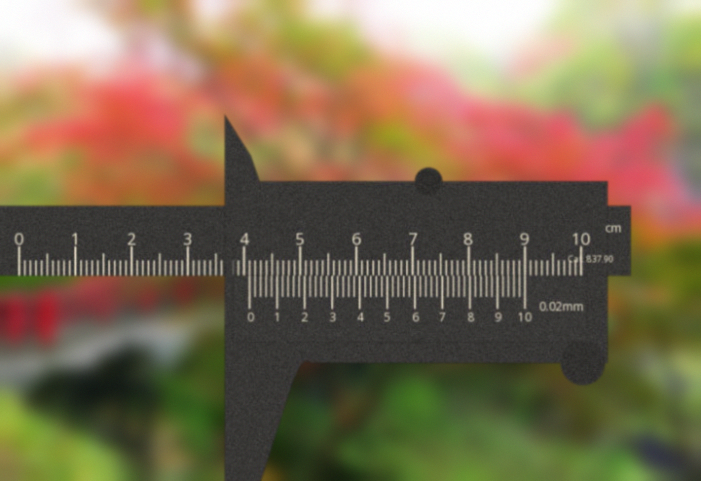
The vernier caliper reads 41.0 mm
